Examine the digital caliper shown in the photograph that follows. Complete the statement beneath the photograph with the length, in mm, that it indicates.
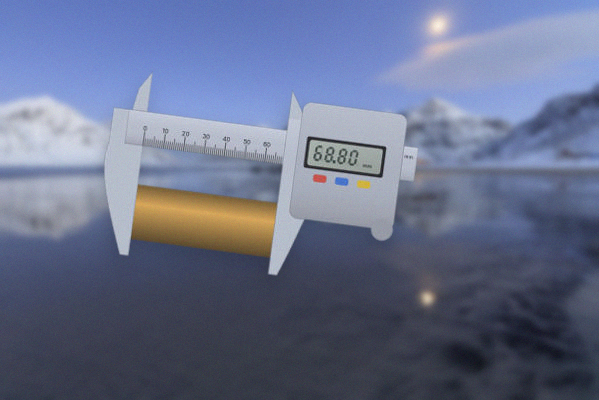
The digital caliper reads 68.80 mm
